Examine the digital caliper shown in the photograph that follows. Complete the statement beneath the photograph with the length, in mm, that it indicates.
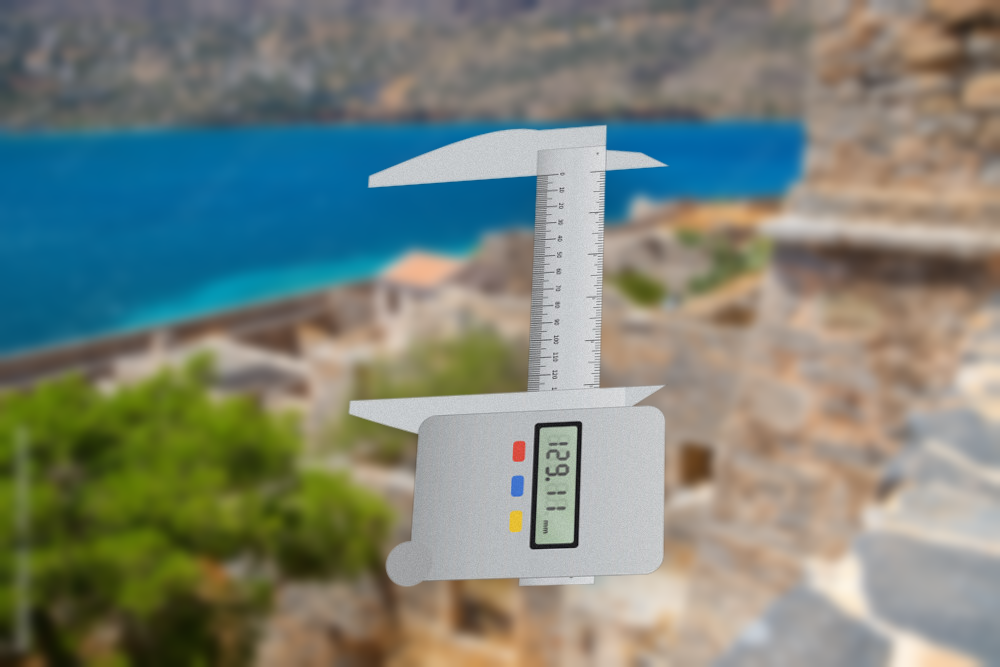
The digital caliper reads 129.11 mm
